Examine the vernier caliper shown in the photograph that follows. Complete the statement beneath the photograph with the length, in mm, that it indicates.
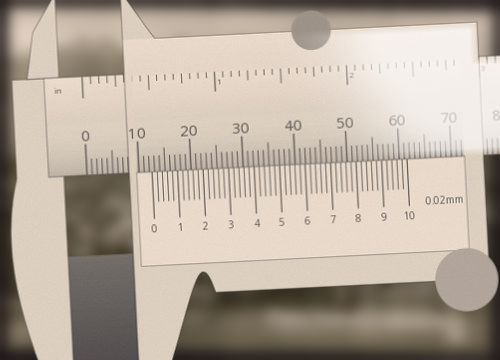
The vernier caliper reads 12.5 mm
